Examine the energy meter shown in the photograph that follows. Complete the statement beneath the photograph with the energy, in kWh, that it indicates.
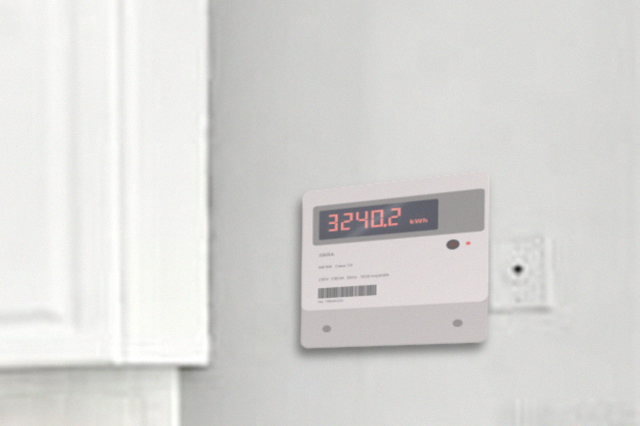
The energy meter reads 3240.2 kWh
